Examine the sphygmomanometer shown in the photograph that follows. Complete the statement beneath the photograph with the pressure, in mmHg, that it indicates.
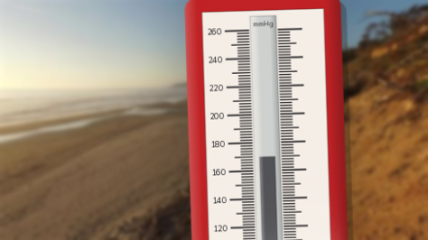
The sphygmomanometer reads 170 mmHg
